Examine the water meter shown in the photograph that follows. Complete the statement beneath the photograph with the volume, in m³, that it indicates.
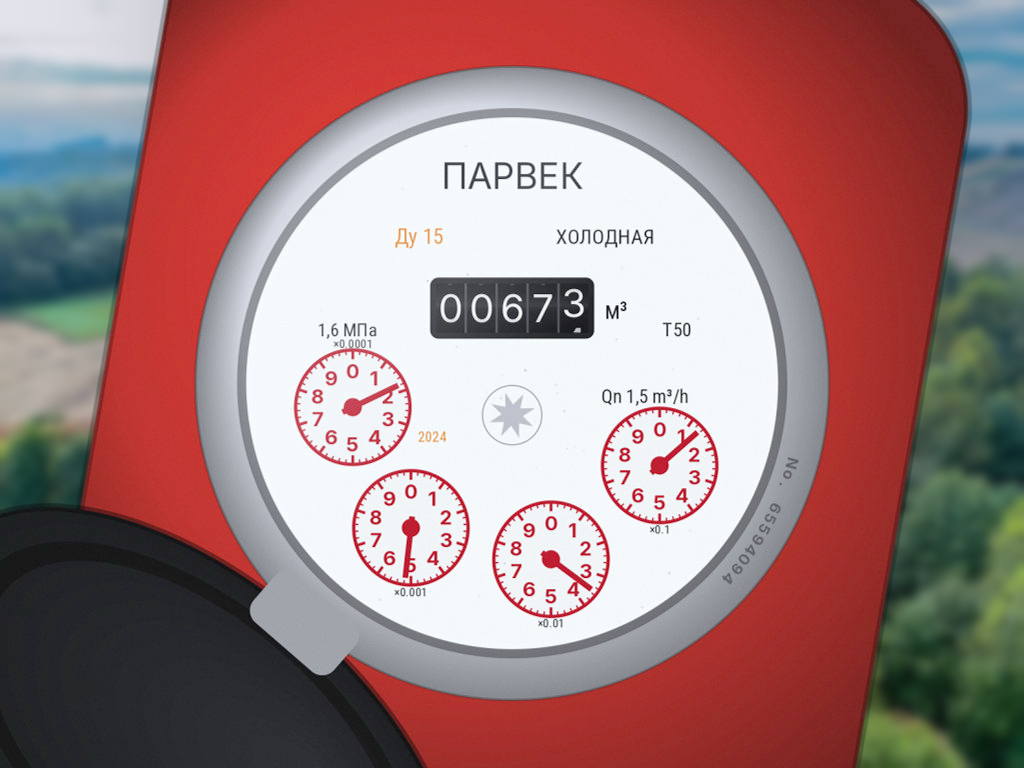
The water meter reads 673.1351 m³
